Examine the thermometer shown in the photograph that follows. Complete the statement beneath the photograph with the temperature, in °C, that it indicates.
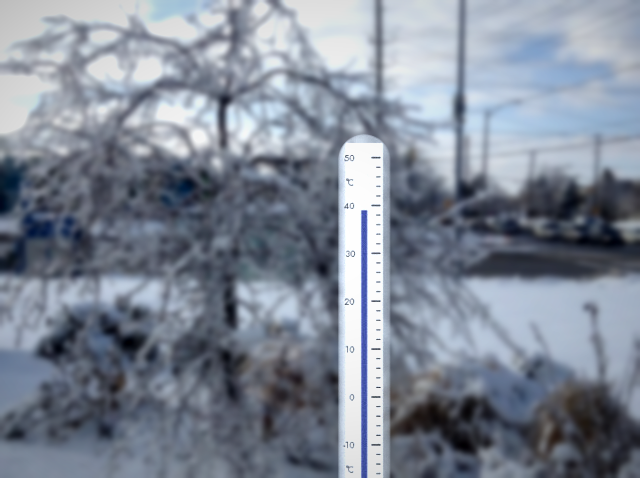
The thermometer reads 39 °C
